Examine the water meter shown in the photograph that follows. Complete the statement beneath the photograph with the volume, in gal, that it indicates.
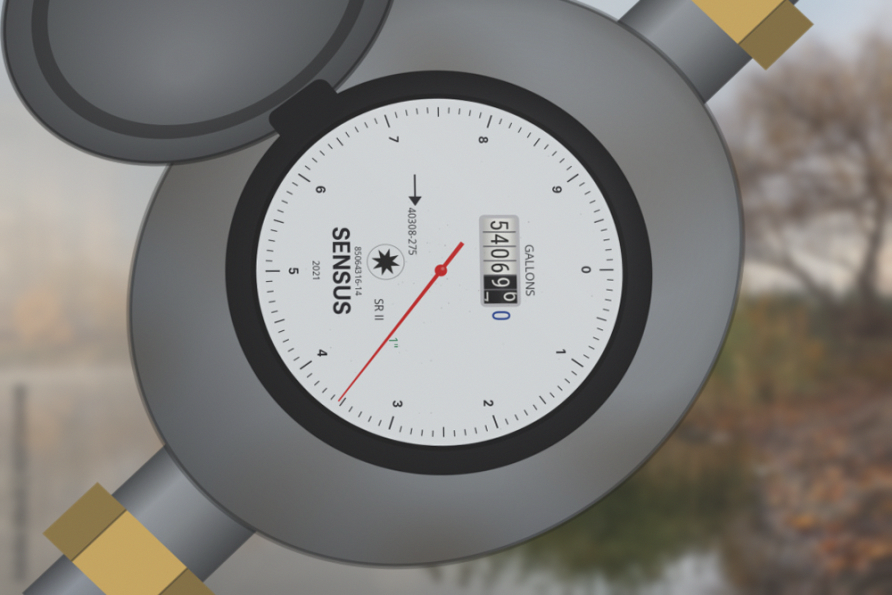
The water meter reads 5406963.5 gal
